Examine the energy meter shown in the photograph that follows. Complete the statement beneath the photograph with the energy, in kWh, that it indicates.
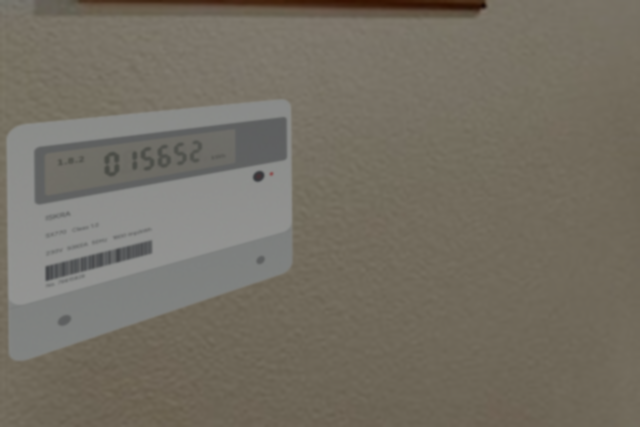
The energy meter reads 15652 kWh
